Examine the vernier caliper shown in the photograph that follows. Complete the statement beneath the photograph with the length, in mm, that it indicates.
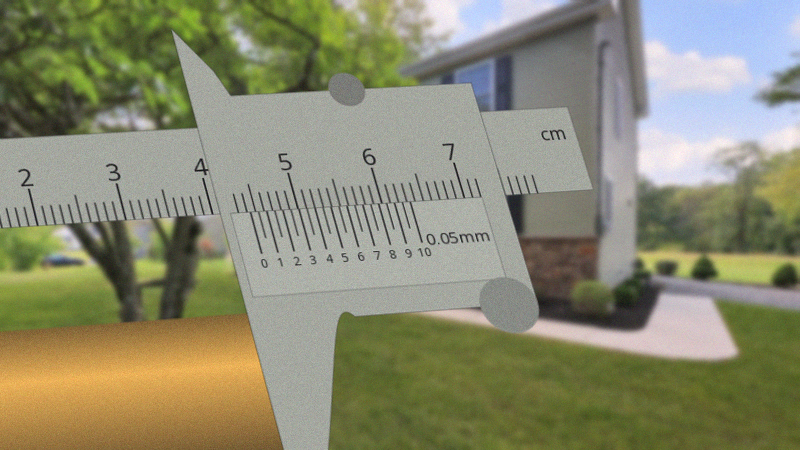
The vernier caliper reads 44.4 mm
